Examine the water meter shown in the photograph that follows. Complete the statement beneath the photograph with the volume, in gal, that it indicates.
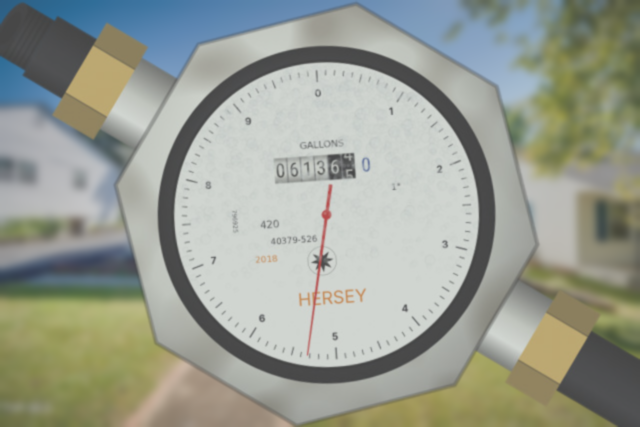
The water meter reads 613645.3 gal
